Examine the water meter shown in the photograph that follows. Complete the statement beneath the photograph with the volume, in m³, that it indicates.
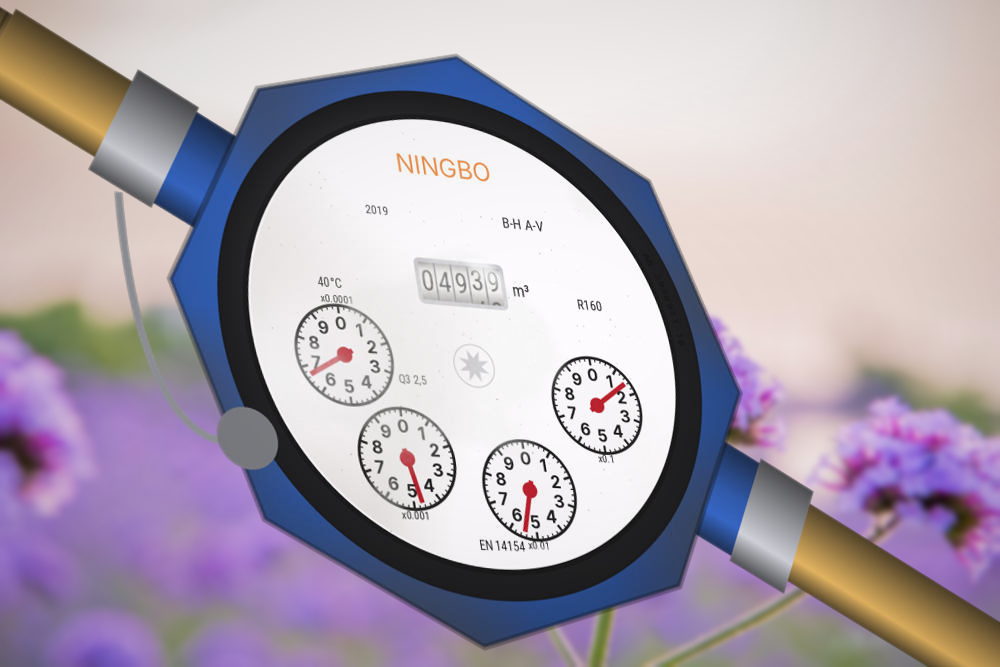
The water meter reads 4939.1546 m³
